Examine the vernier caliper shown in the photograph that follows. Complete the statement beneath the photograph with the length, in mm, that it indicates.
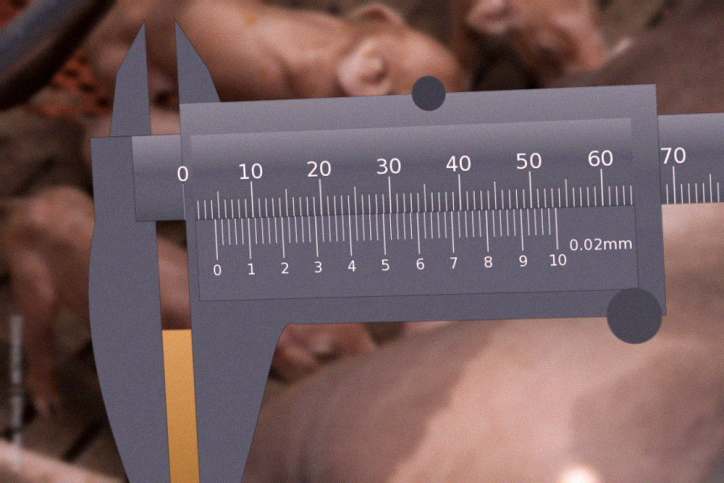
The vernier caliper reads 4.4 mm
